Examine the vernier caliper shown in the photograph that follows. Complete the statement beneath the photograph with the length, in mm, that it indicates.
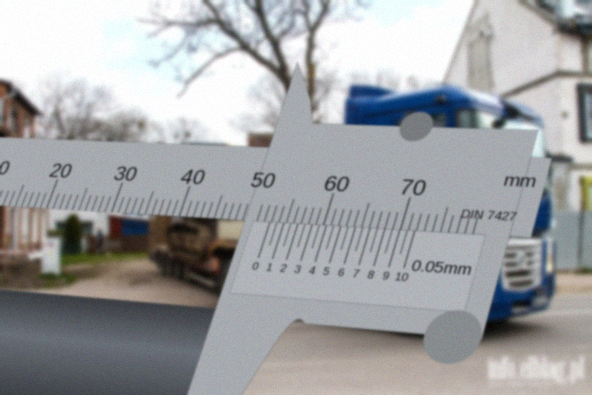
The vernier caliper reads 52.8 mm
